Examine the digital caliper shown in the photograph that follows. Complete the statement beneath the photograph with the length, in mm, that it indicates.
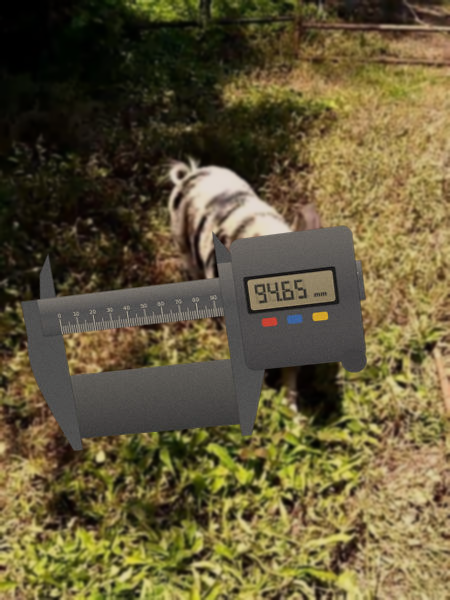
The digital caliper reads 94.65 mm
